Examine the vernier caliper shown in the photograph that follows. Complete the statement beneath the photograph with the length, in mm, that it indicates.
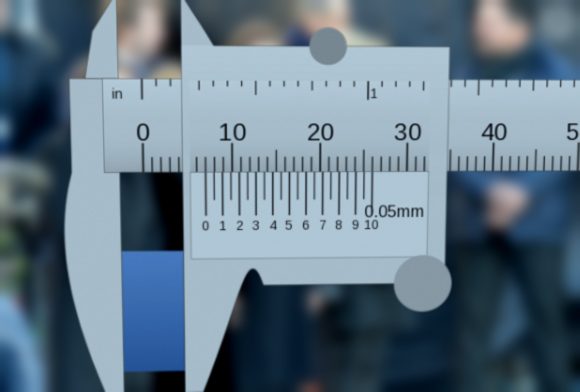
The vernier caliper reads 7.0 mm
